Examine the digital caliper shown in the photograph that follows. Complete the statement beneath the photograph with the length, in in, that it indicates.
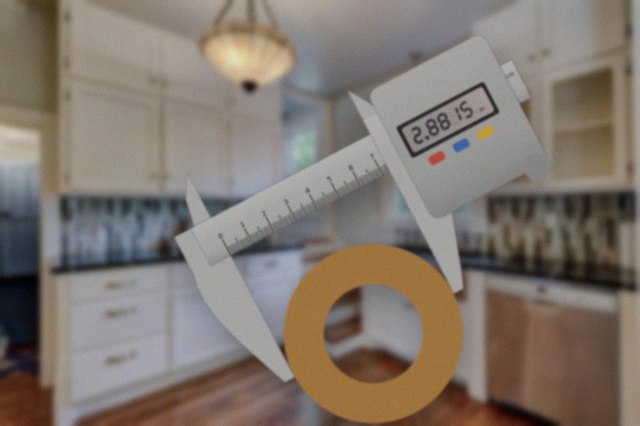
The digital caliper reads 2.8815 in
